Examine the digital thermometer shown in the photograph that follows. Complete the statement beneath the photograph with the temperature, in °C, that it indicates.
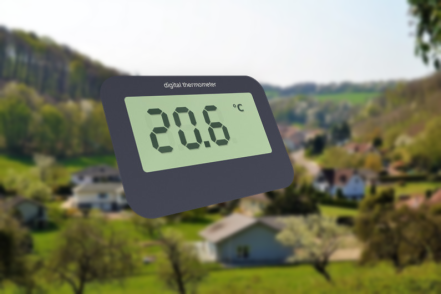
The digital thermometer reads 20.6 °C
